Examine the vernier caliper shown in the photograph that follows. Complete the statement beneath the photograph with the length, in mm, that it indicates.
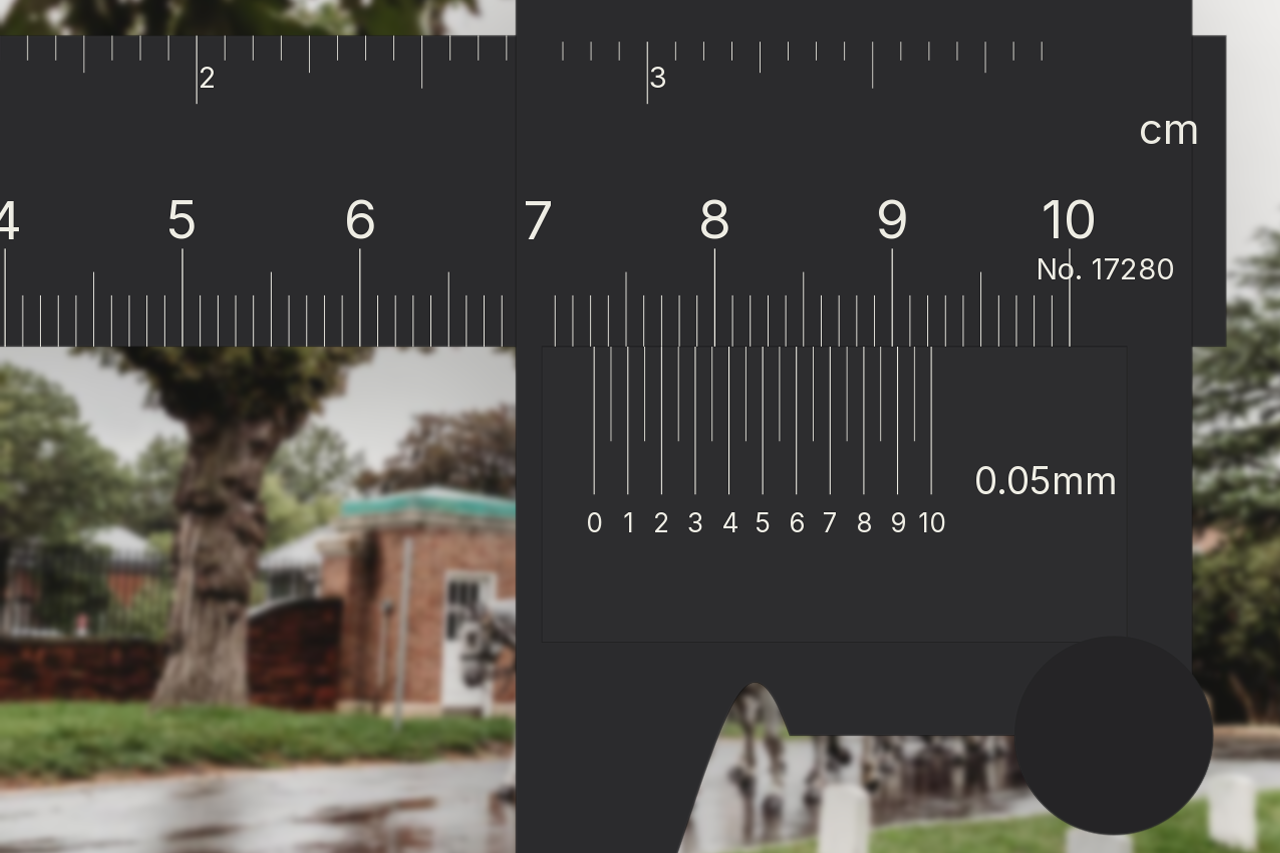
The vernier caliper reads 73.2 mm
